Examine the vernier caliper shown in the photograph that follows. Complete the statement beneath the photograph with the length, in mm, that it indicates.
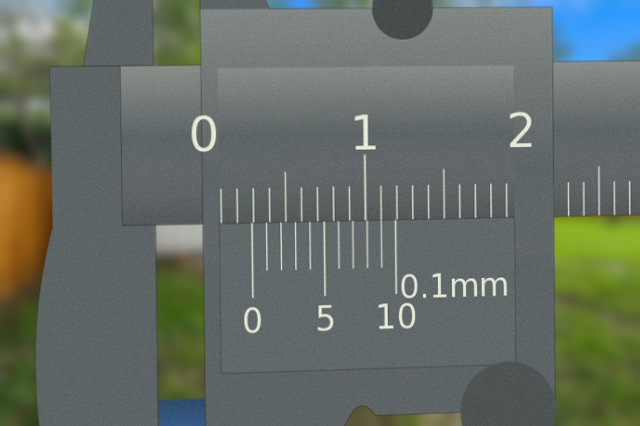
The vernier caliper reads 2.9 mm
